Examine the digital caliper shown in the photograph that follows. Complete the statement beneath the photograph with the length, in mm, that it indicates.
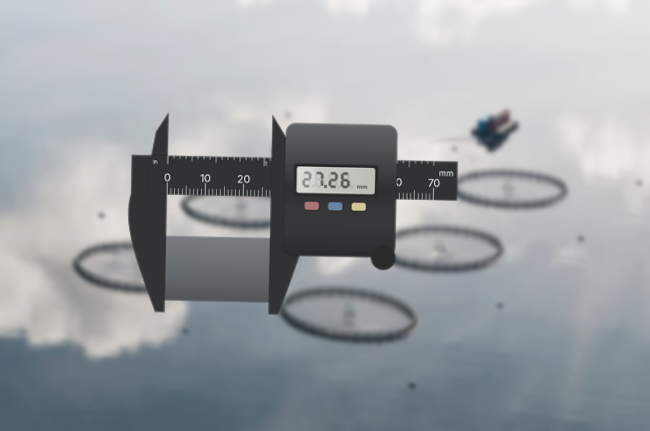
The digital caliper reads 27.26 mm
